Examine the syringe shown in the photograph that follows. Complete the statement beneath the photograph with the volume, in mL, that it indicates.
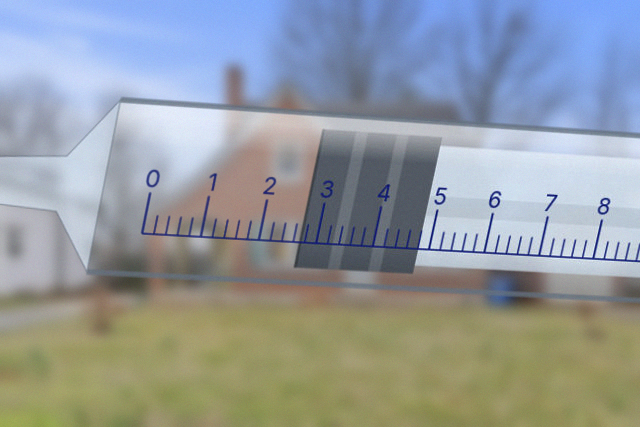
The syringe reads 2.7 mL
